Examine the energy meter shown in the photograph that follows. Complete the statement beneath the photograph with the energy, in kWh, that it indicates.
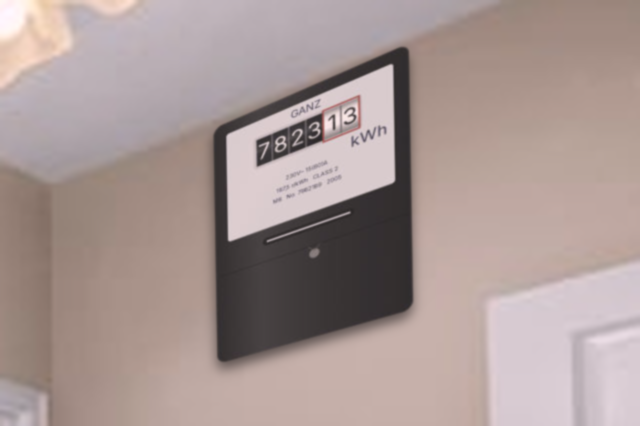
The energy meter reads 7823.13 kWh
